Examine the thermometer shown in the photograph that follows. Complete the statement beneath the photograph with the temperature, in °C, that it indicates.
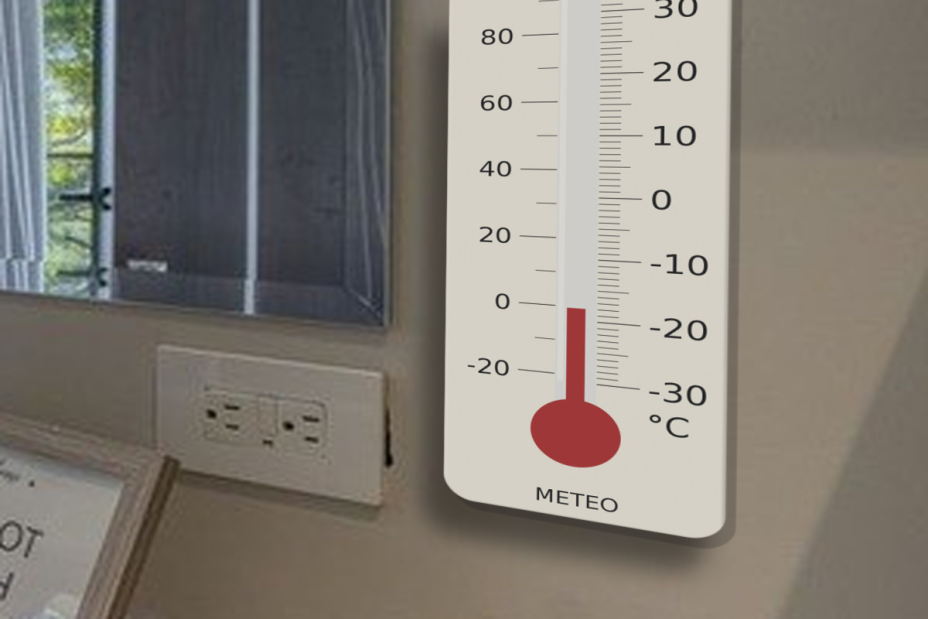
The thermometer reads -18 °C
